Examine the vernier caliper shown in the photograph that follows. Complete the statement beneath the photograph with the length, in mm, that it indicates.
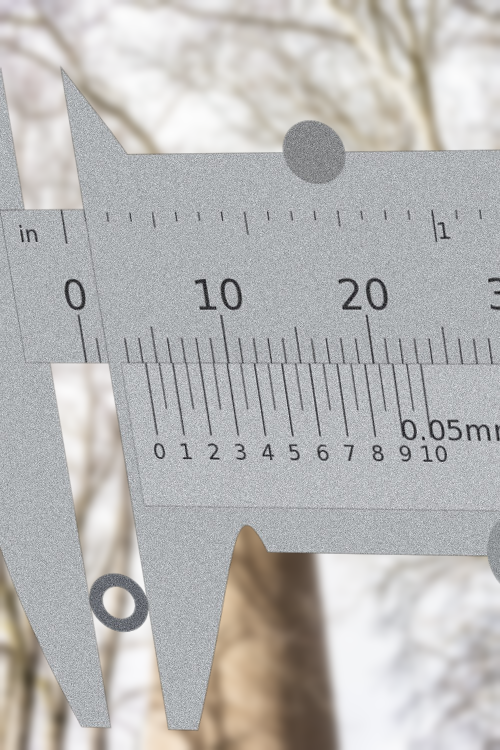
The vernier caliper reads 4.2 mm
